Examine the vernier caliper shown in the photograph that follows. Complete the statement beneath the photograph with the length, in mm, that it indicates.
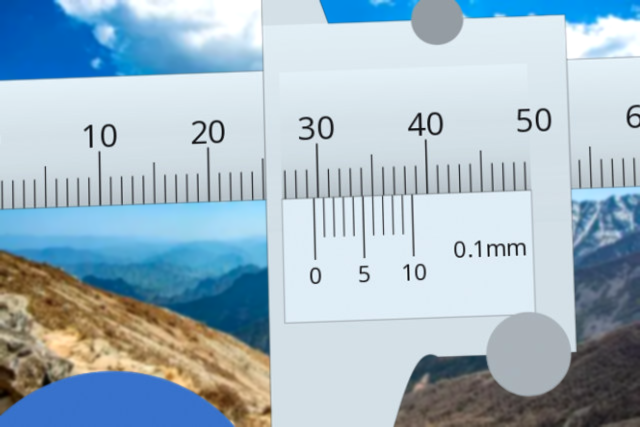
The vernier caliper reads 29.6 mm
